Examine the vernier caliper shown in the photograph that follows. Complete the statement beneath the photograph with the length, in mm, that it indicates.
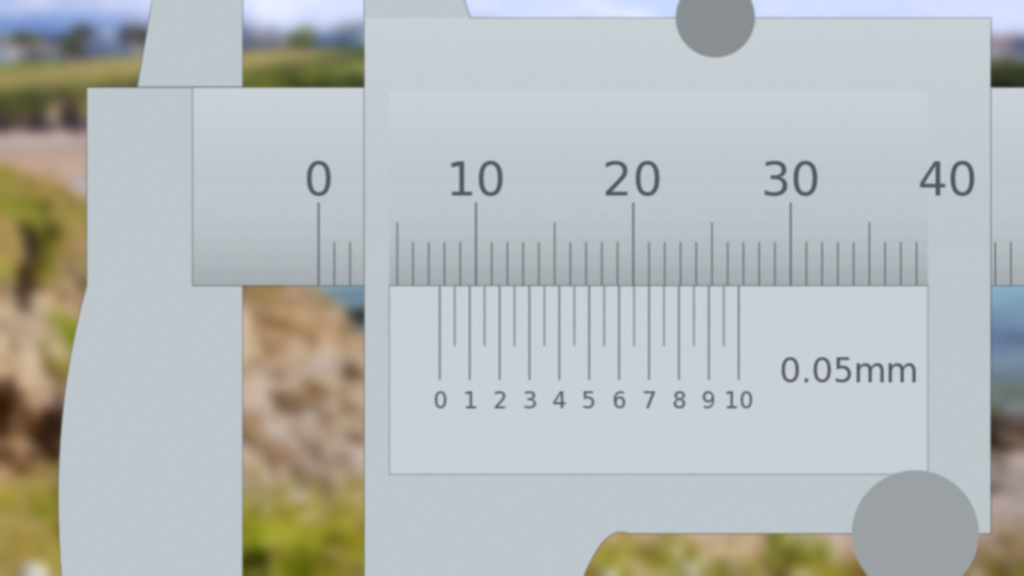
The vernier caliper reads 7.7 mm
